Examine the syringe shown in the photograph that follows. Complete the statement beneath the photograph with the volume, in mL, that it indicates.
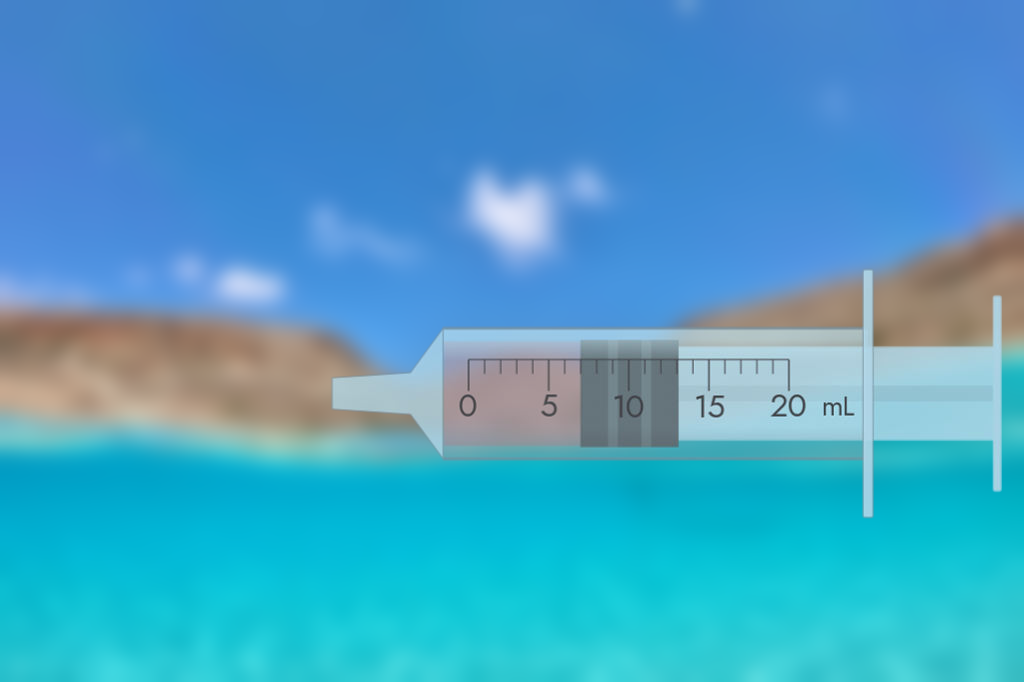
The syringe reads 7 mL
